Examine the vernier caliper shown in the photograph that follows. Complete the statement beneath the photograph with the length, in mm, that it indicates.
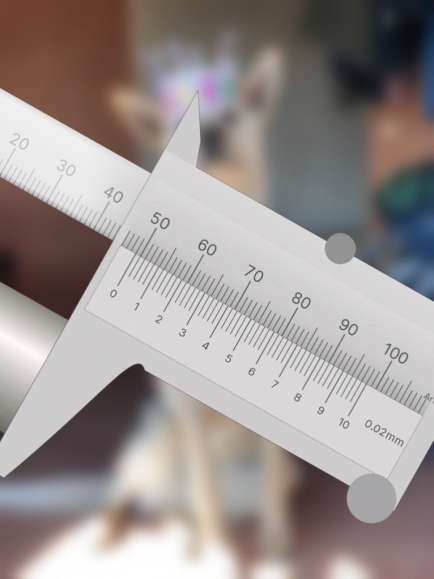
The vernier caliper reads 49.0 mm
